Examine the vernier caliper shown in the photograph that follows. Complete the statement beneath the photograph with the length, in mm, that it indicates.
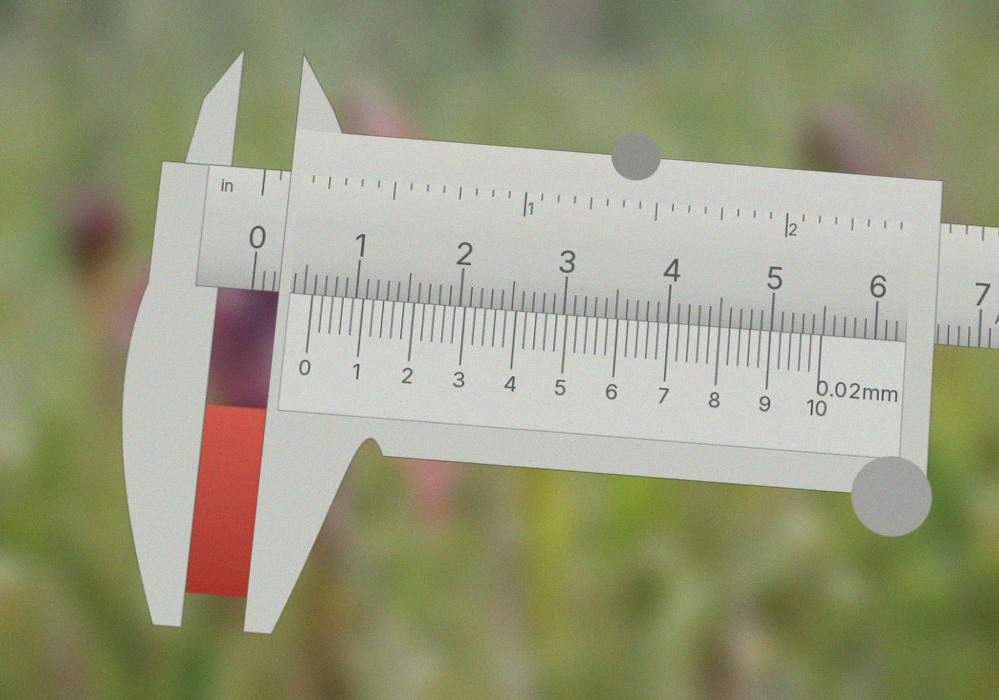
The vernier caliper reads 5.8 mm
